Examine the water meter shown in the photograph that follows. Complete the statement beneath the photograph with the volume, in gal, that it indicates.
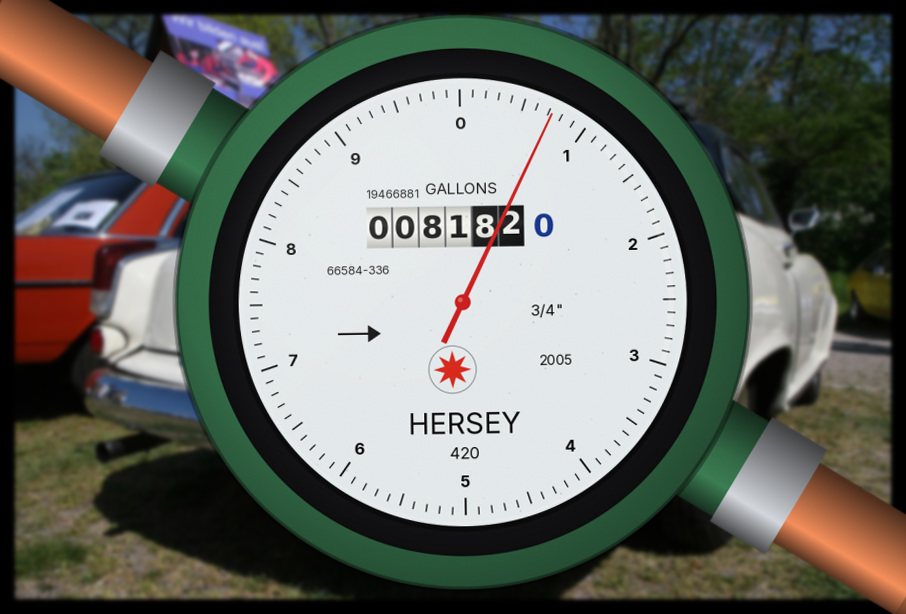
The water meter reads 81820.7 gal
